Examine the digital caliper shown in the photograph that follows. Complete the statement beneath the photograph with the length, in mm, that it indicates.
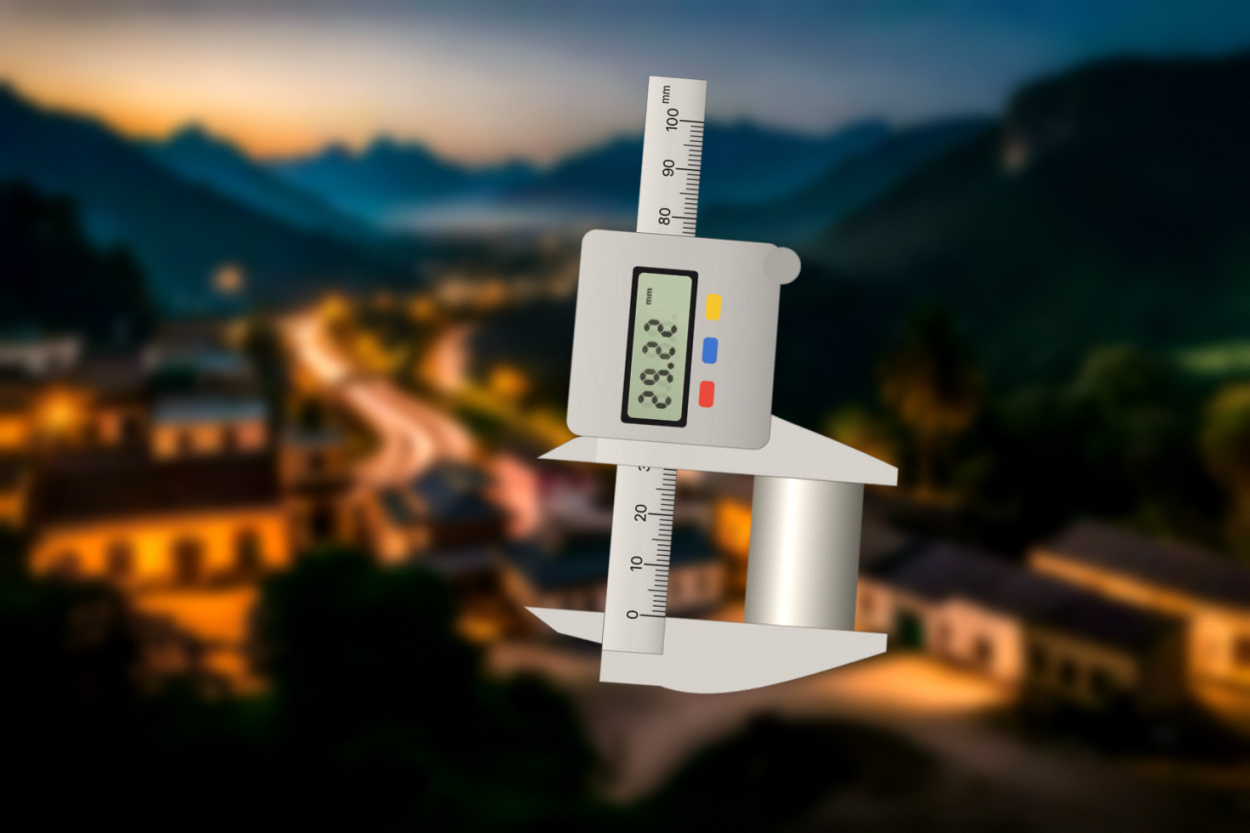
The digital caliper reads 29.22 mm
